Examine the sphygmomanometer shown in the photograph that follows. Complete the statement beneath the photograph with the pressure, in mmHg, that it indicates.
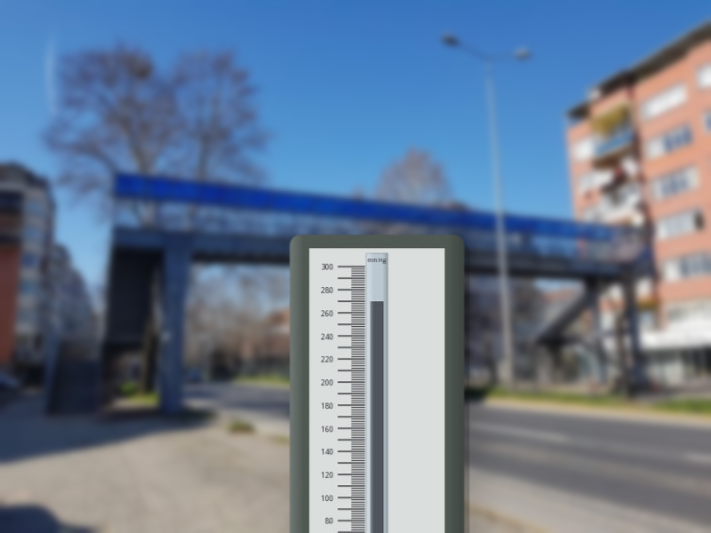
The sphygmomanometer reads 270 mmHg
